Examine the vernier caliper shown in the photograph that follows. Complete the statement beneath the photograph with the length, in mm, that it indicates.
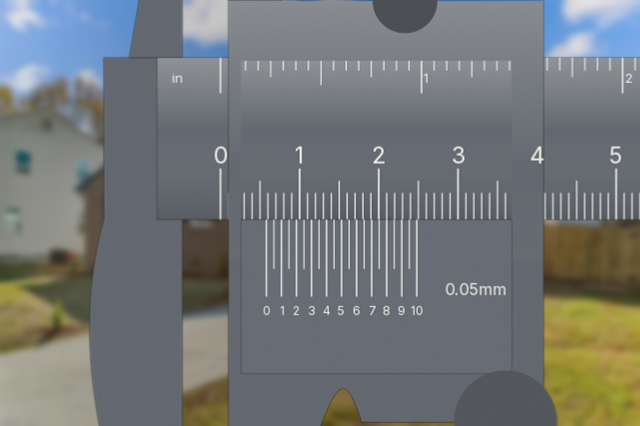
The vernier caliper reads 5.8 mm
